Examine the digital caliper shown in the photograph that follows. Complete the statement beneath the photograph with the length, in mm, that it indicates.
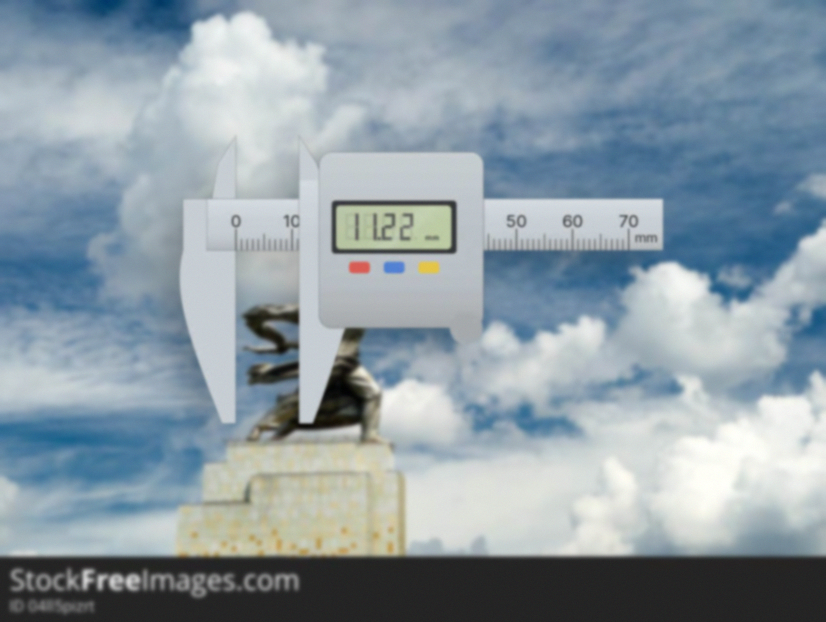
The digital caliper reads 11.22 mm
